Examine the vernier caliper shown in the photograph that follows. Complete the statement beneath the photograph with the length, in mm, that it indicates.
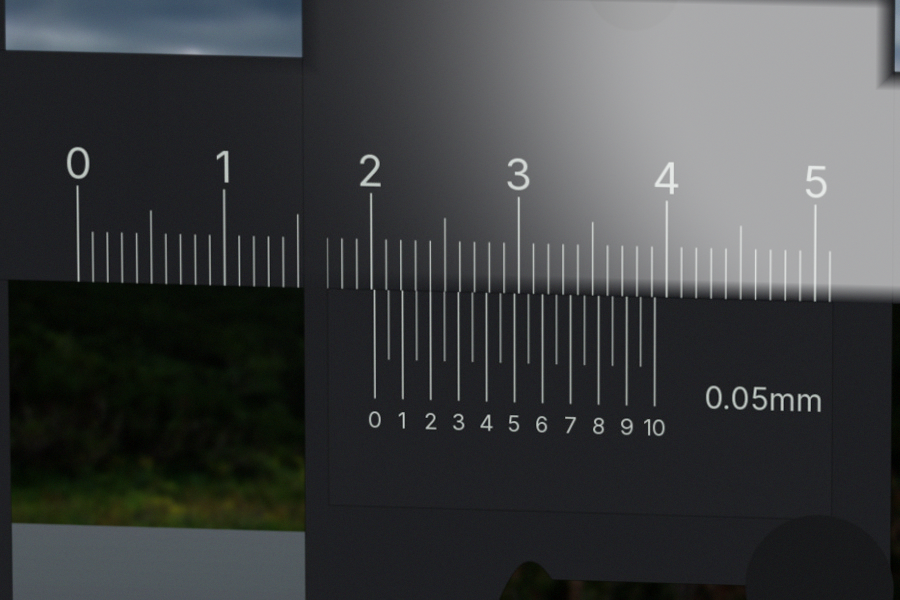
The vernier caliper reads 20.2 mm
